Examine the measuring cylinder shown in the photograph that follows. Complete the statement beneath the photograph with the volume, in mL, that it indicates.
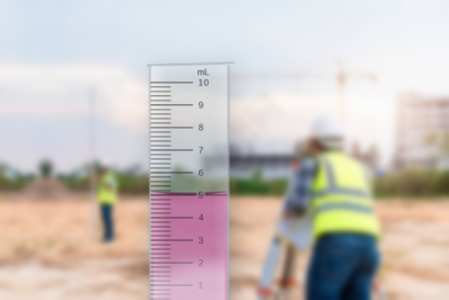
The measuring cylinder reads 5 mL
